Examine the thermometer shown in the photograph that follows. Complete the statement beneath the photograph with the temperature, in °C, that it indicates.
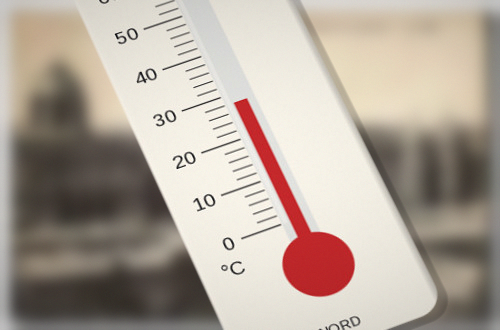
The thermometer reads 28 °C
